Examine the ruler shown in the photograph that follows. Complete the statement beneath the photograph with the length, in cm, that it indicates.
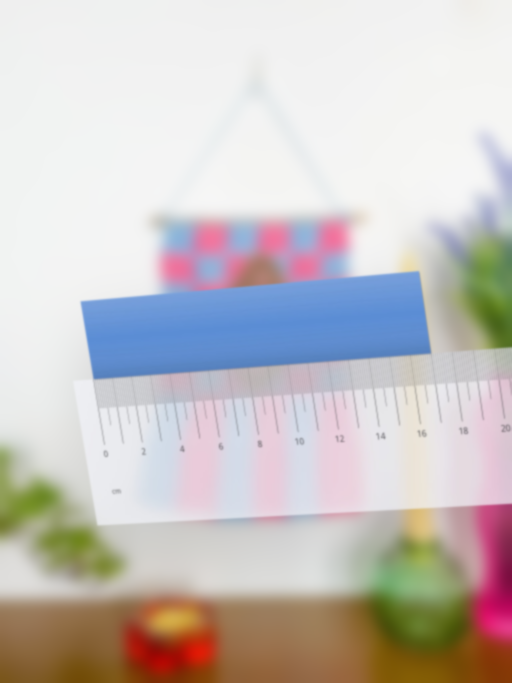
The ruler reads 17 cm
